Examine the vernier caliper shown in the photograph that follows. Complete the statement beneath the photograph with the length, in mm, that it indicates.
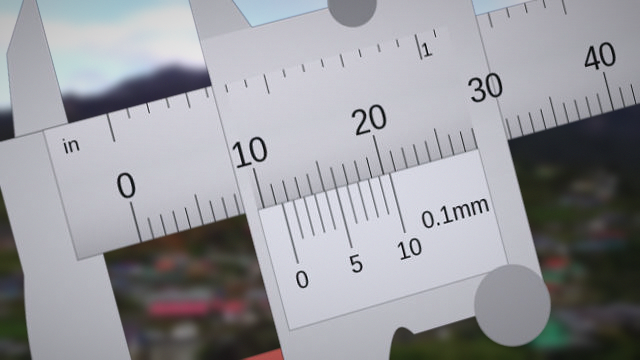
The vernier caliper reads 11.5 mm
